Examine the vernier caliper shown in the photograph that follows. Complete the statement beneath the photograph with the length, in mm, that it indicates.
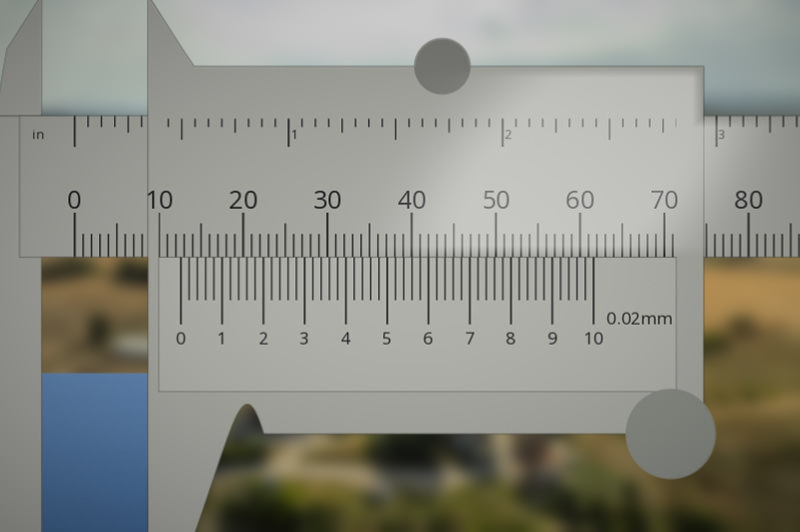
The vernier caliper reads 12.6 mm
